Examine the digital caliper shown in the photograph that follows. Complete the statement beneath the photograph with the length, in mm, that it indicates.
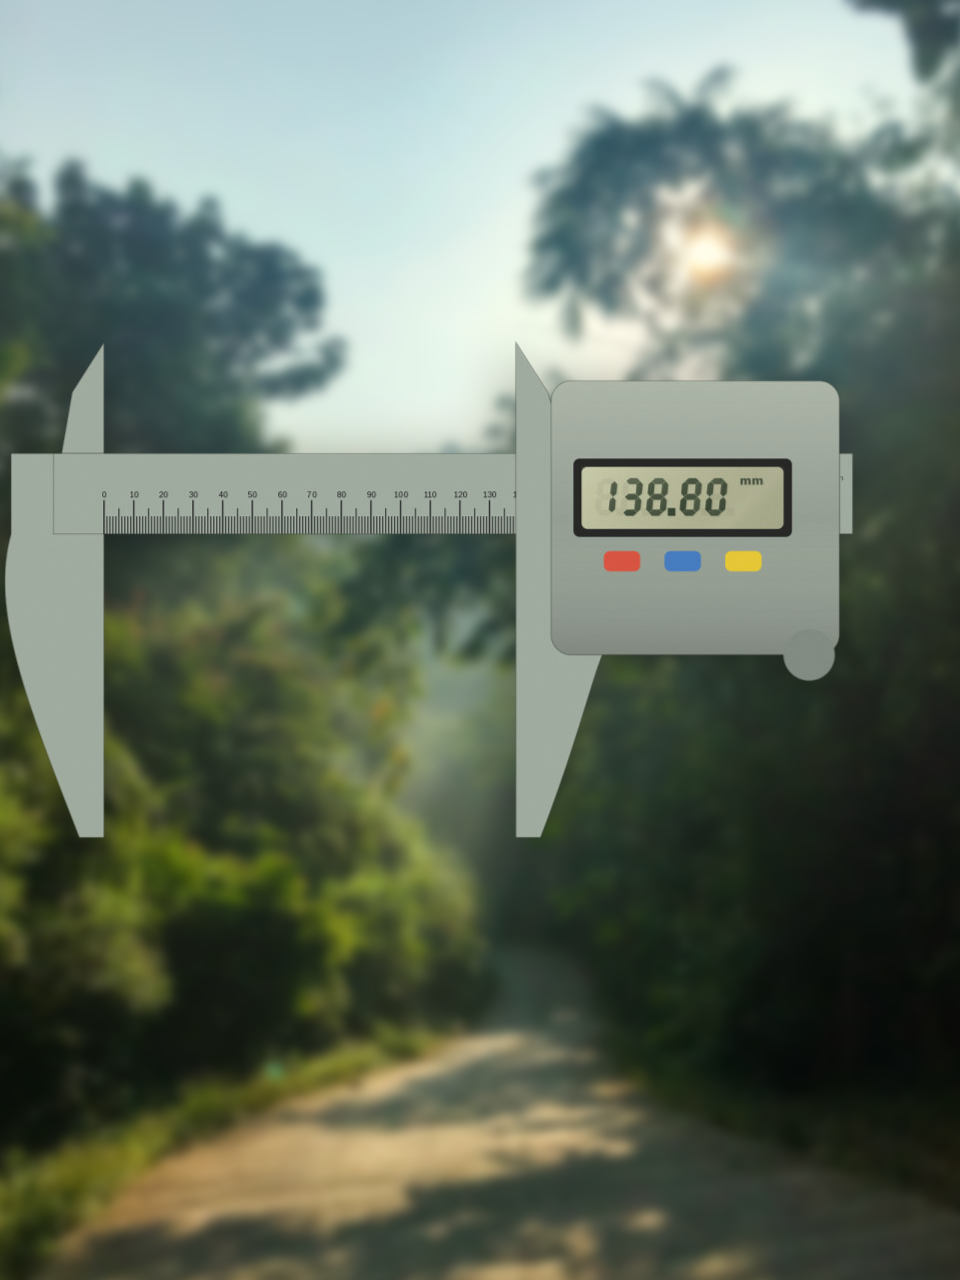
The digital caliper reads 138.80 mm
